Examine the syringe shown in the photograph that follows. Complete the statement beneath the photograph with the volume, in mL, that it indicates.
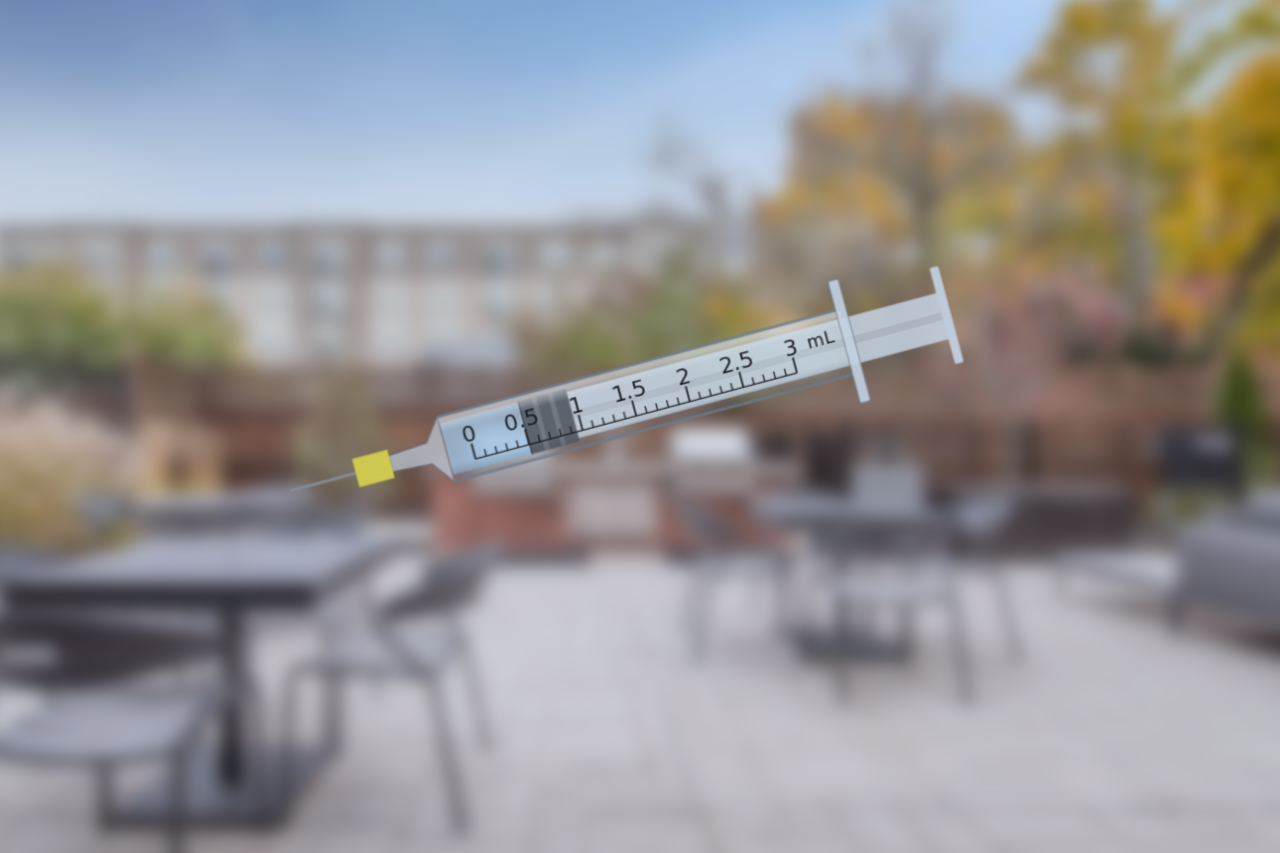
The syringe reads 0.5 mL
